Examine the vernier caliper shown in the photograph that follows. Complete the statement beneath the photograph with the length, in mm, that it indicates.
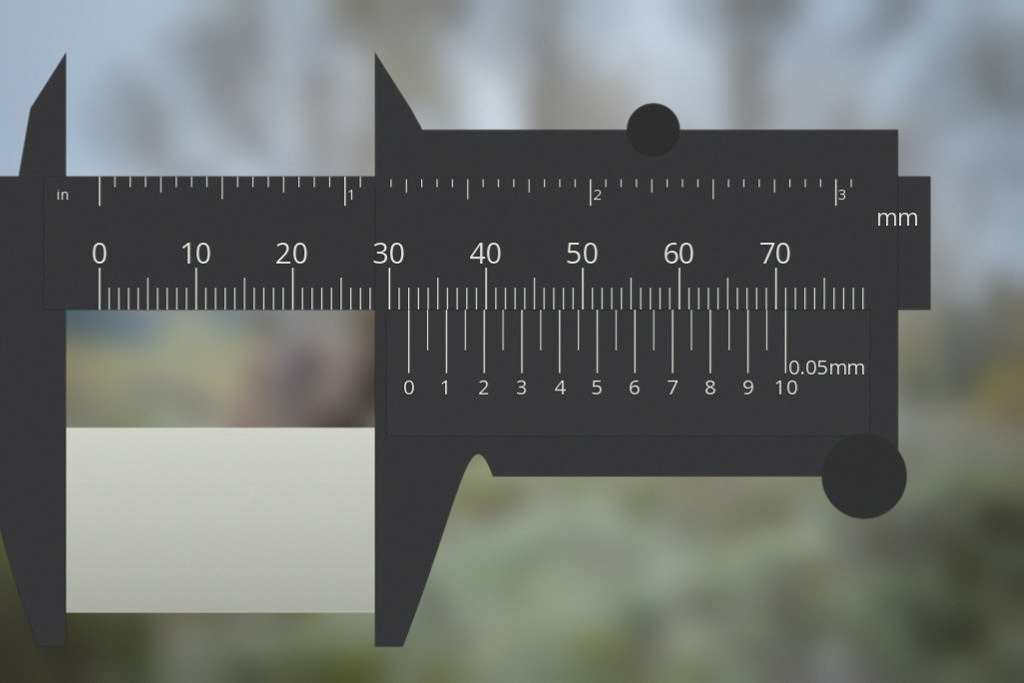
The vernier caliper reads 32.0 mm
